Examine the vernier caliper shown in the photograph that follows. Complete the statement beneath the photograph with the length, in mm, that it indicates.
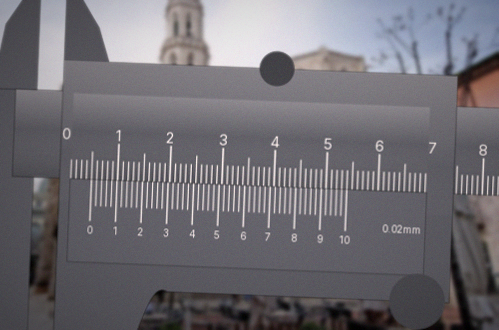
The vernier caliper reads 5.0 mm
